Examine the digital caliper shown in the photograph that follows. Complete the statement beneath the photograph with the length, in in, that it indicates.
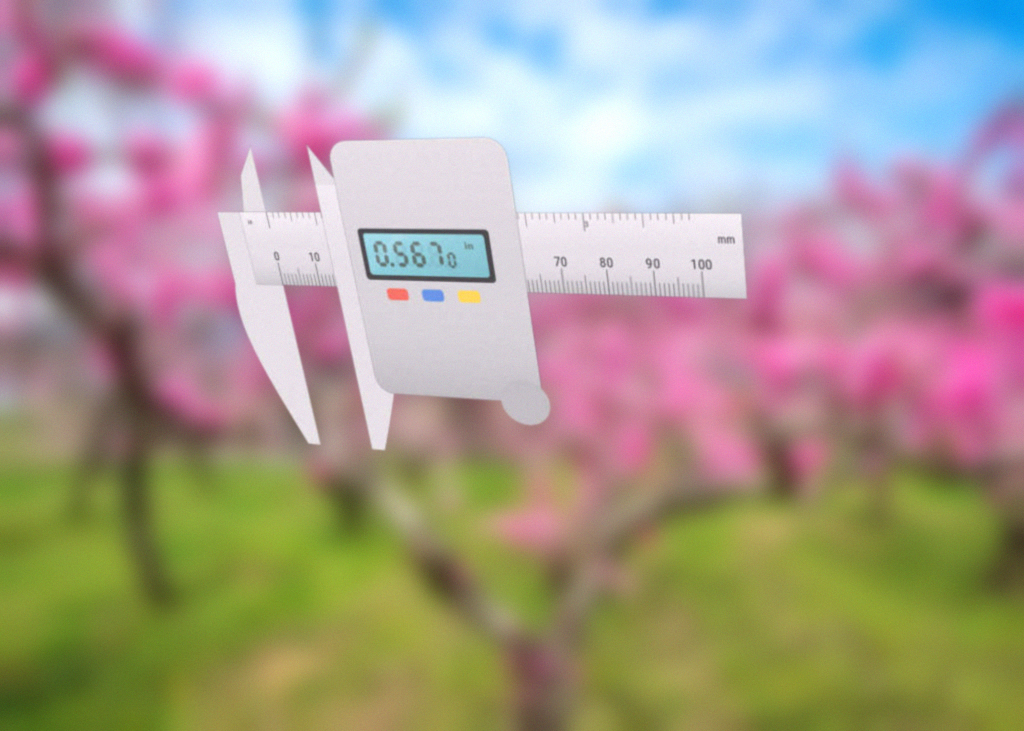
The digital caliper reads 0.5670 in
